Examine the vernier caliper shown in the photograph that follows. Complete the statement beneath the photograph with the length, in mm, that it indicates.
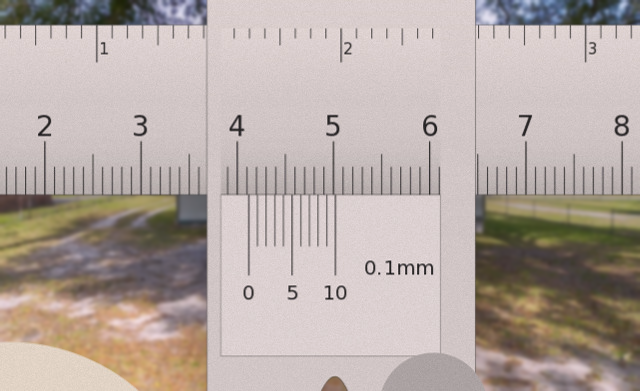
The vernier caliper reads 41.2 mm
